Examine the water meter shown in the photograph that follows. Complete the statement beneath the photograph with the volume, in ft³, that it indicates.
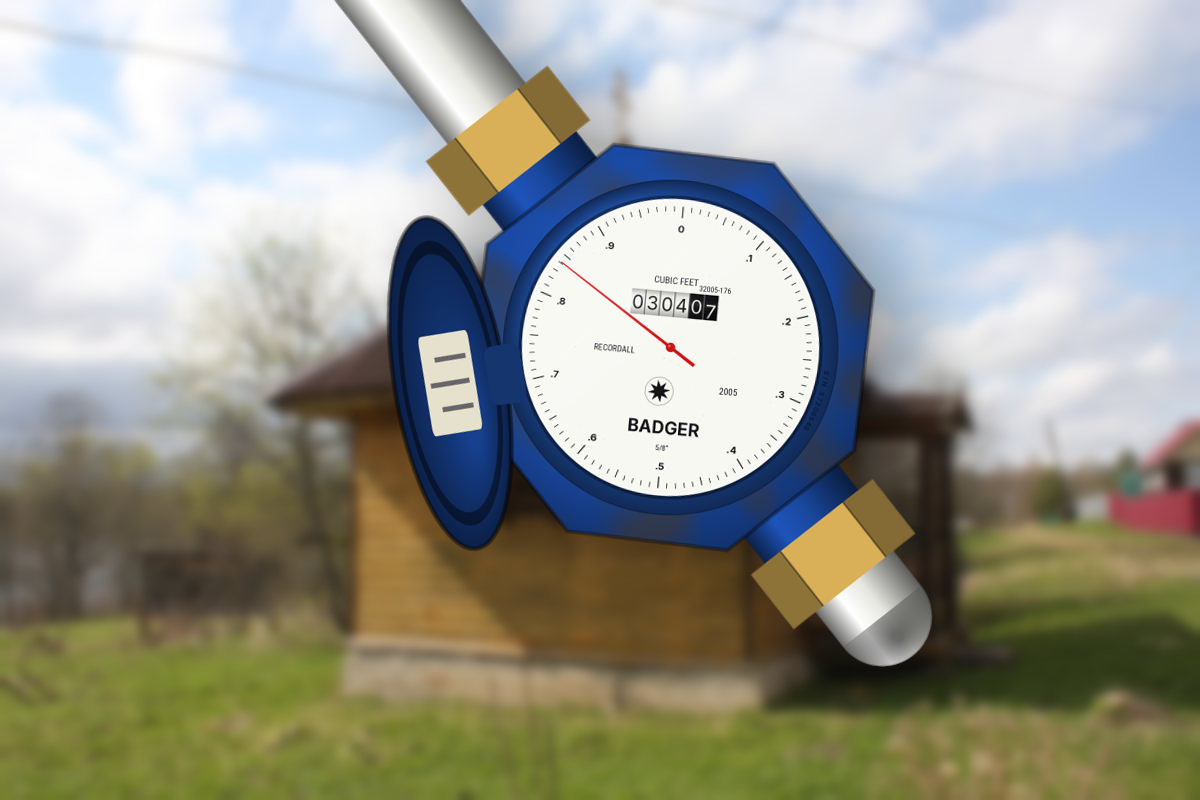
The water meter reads 30406.84 ft³
